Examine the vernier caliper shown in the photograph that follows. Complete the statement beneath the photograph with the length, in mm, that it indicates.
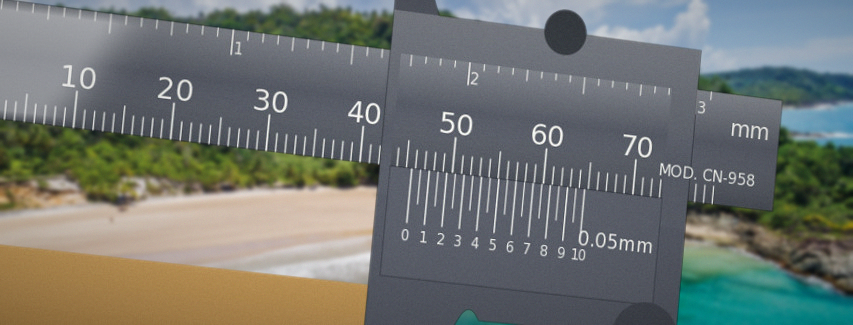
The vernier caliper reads 45.6 mm
